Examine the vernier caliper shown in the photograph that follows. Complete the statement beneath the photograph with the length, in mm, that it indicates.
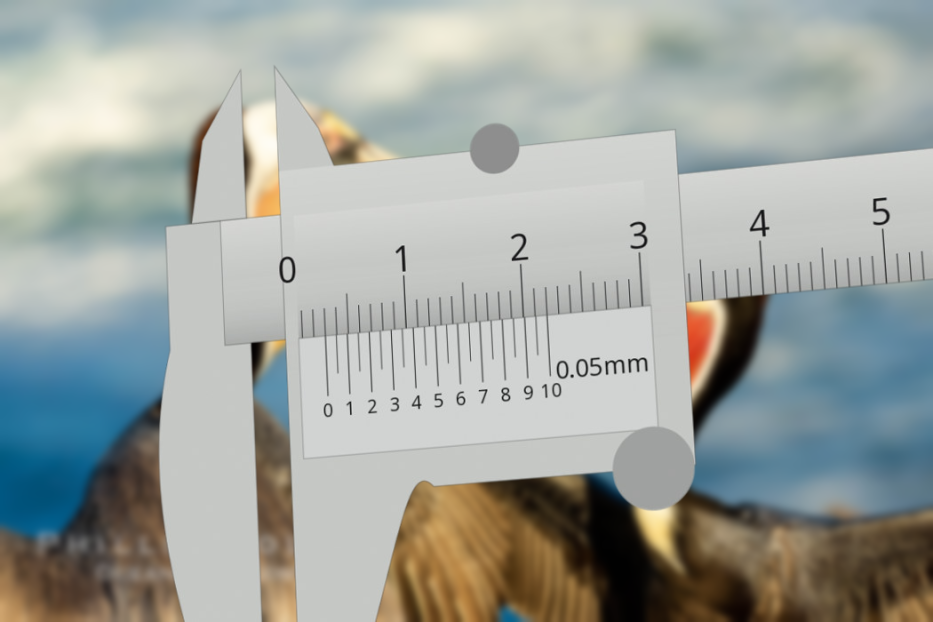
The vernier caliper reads 3.0 mm
